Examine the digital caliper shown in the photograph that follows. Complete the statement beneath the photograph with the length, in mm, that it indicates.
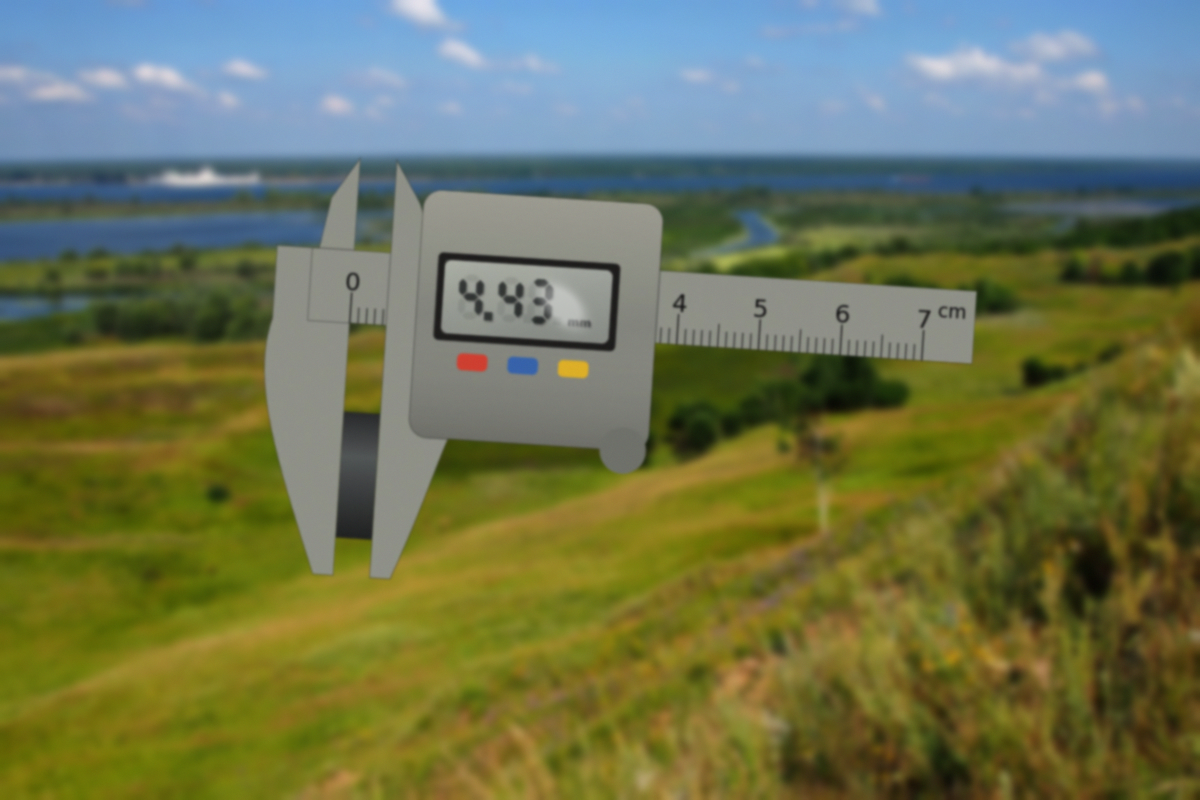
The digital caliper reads 4.43 mm
